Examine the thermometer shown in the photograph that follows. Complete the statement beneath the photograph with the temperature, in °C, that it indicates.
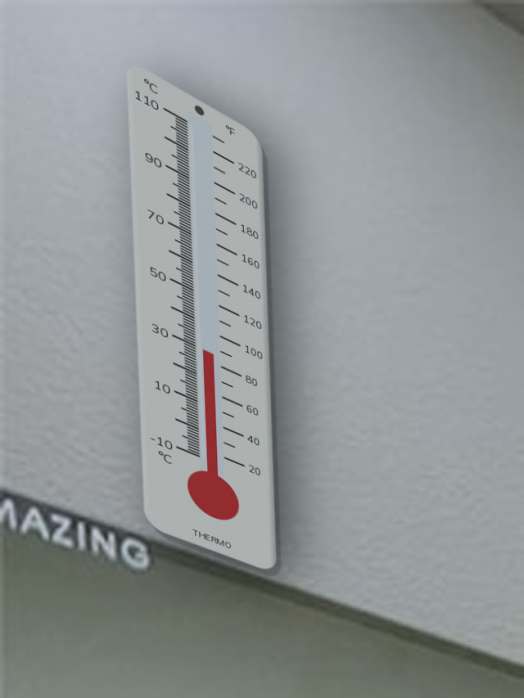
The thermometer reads 30 °C
